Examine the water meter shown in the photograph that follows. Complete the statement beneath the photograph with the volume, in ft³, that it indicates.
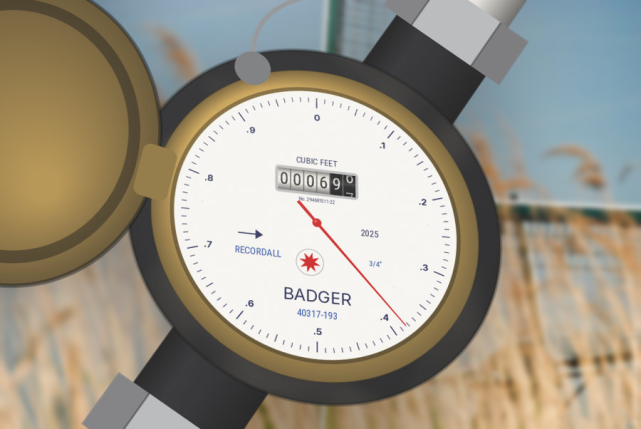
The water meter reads 696.38 ft³
